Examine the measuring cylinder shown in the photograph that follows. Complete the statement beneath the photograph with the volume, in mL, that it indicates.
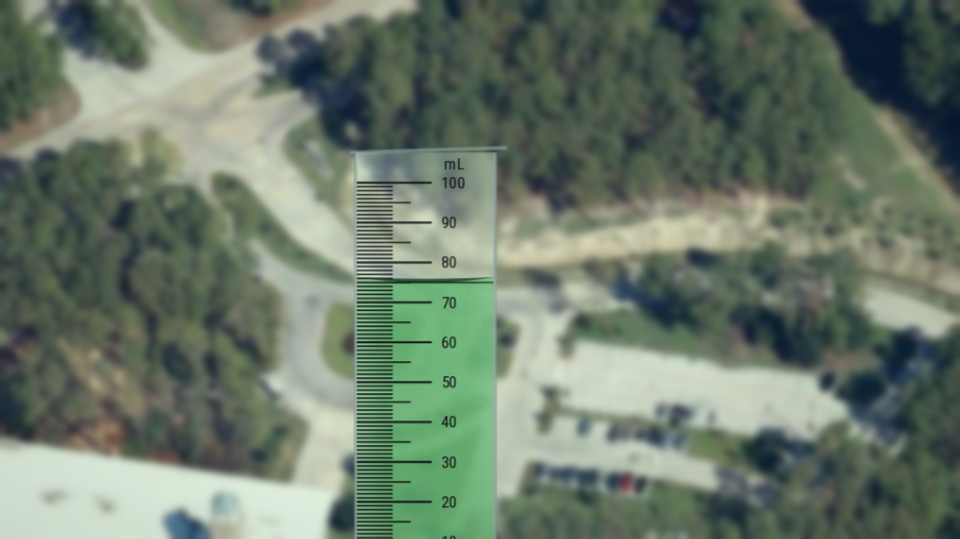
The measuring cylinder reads 75 mL
